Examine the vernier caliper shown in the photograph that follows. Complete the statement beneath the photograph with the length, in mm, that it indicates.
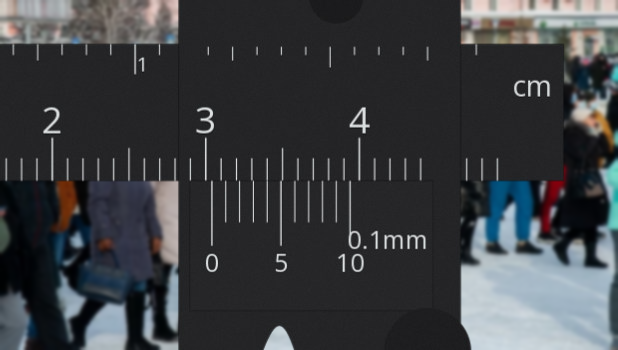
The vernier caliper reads 30.4 mm
